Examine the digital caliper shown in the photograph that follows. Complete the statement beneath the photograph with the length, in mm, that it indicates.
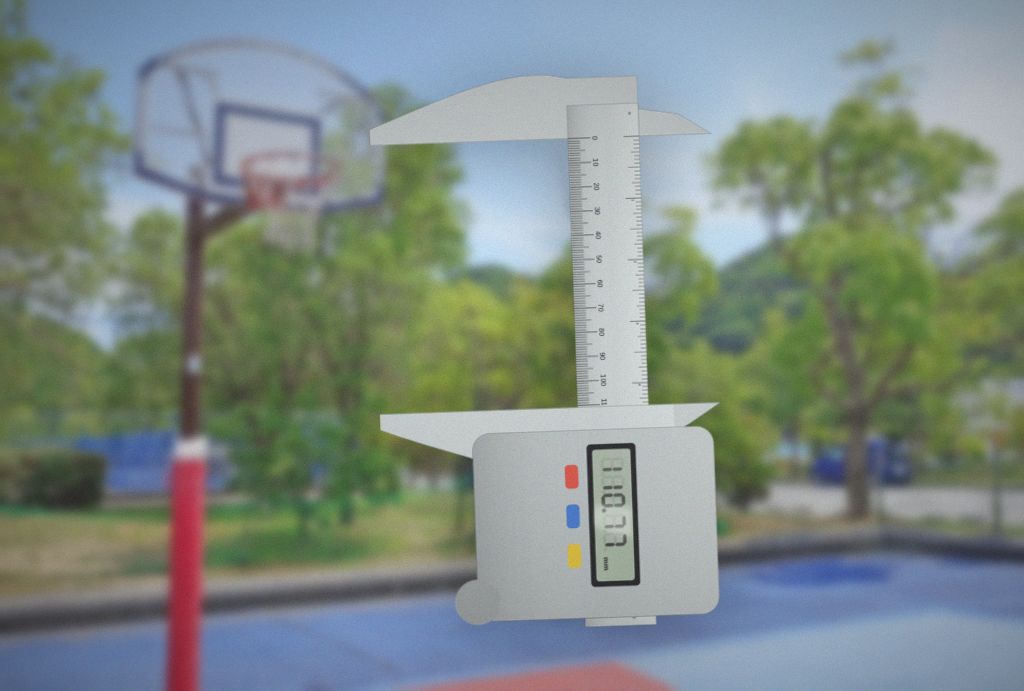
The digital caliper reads 110.77 mm
